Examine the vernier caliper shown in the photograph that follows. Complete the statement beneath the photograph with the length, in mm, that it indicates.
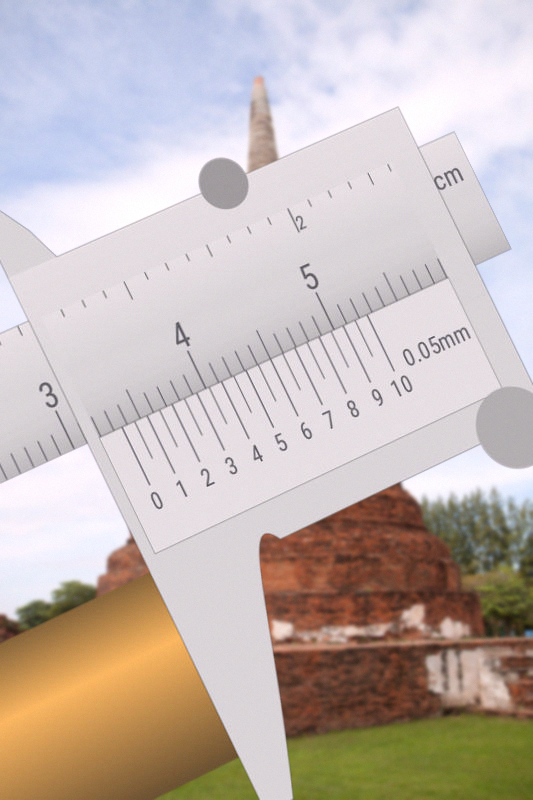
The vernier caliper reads 33.6 mm
